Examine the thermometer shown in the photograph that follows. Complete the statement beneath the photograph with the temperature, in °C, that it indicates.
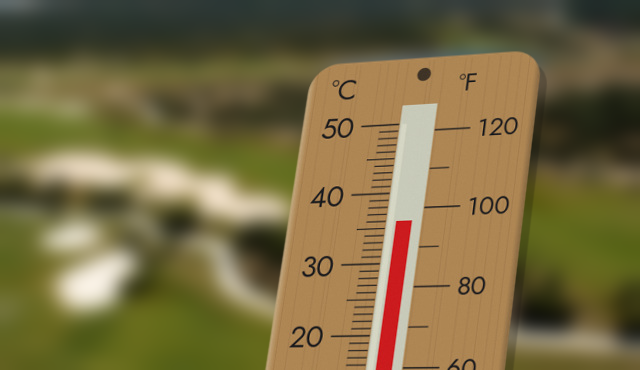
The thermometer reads 36 °C
